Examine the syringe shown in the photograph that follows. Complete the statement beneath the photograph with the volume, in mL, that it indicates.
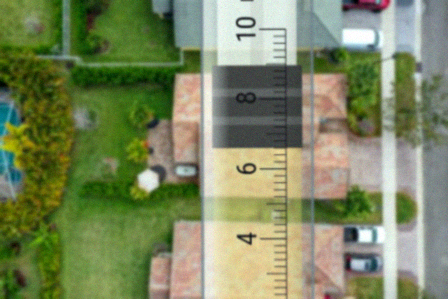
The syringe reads 6.6 mL
